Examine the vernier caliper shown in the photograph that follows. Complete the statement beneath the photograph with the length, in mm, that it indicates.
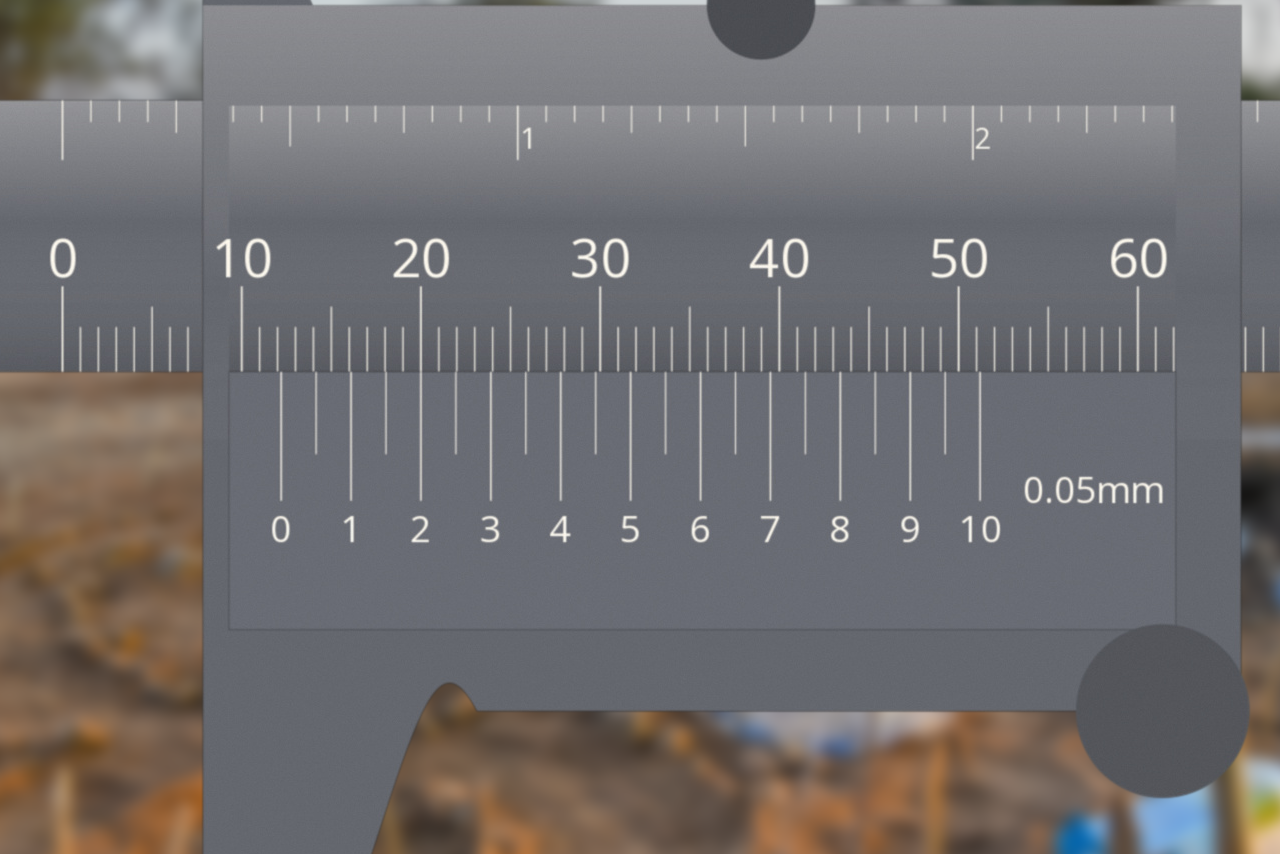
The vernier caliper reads 12.2 mm
